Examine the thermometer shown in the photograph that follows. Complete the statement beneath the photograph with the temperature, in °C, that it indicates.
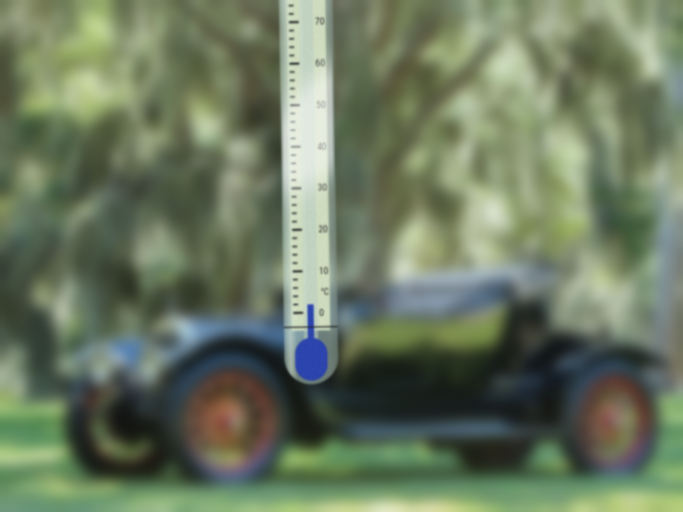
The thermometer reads 2 °C
